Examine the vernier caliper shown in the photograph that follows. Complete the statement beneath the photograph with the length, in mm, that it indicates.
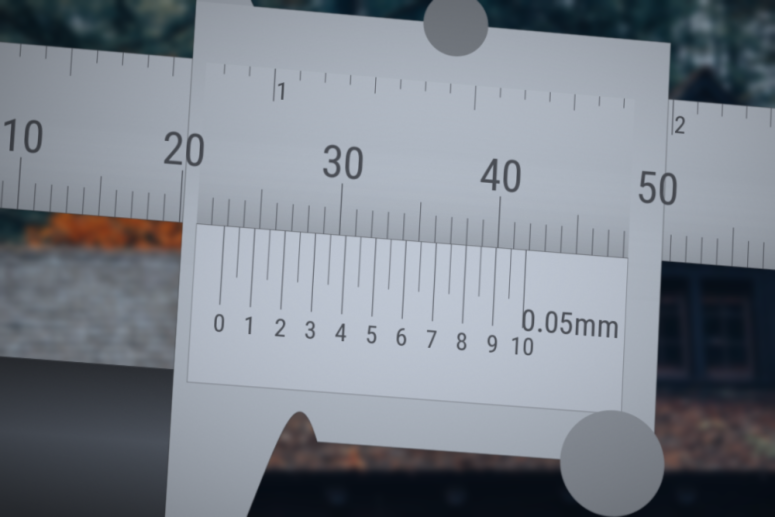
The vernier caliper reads 22.8 mm
